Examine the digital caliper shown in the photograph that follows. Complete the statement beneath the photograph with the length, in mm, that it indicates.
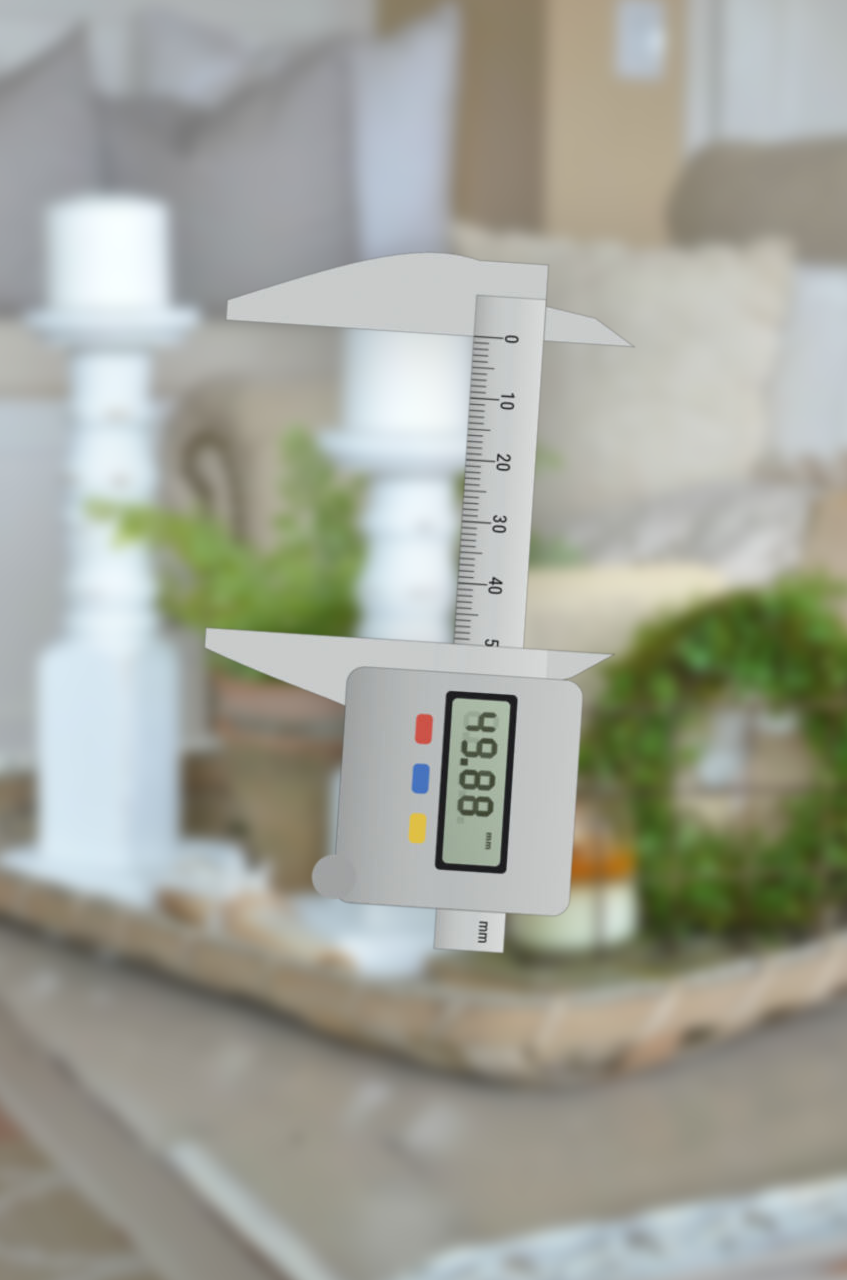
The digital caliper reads 49.88 mm
